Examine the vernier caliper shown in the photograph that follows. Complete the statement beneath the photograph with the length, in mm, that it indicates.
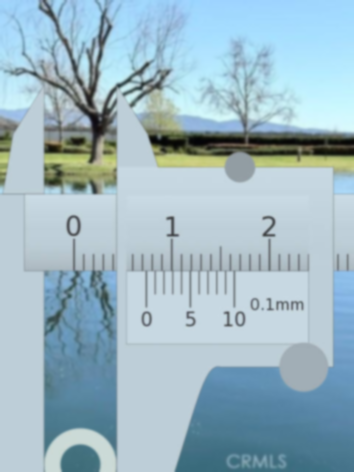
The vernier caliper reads 7.4 mm
